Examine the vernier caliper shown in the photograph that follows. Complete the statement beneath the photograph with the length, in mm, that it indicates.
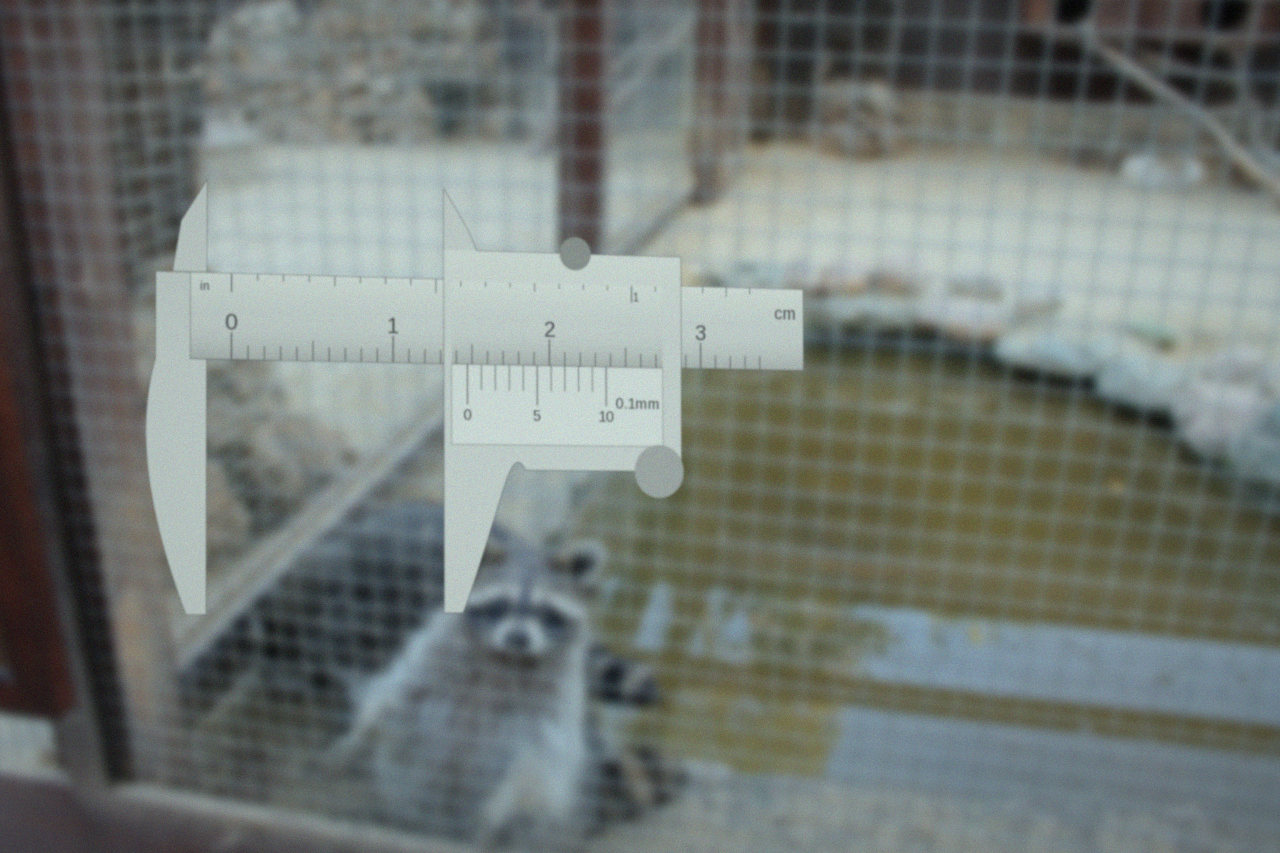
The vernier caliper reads 14.7 mm
